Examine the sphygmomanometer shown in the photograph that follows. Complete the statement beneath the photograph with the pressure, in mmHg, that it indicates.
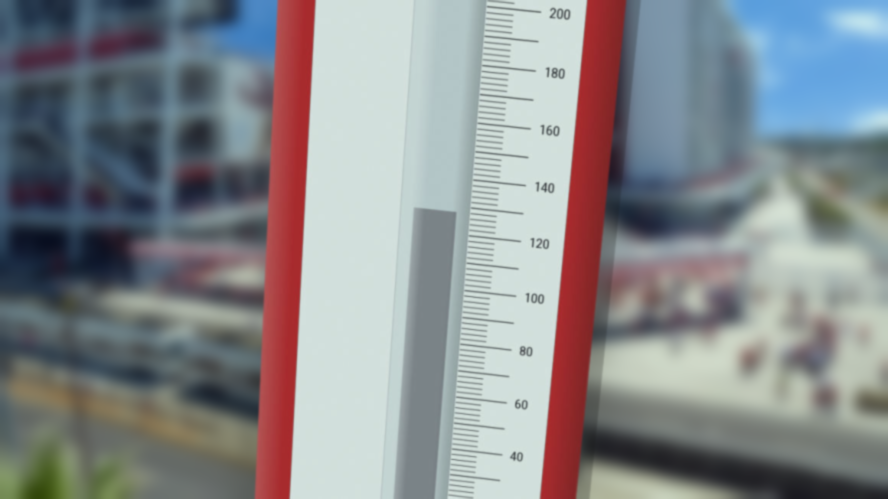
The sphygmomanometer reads 128 mmHg
